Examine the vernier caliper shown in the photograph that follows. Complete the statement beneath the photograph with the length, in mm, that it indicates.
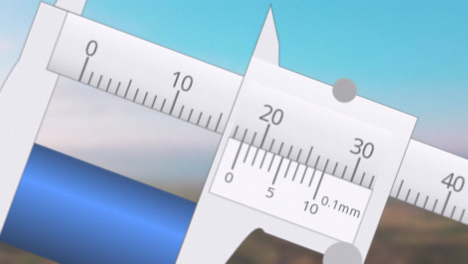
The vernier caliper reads 18.0 mm
